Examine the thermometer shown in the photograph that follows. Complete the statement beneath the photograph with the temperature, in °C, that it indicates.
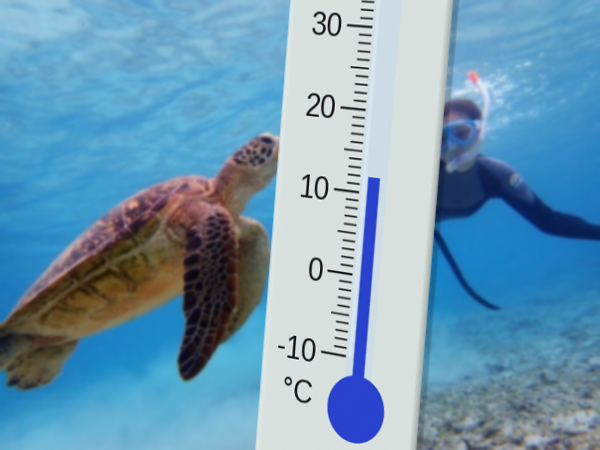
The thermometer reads 12 °C
